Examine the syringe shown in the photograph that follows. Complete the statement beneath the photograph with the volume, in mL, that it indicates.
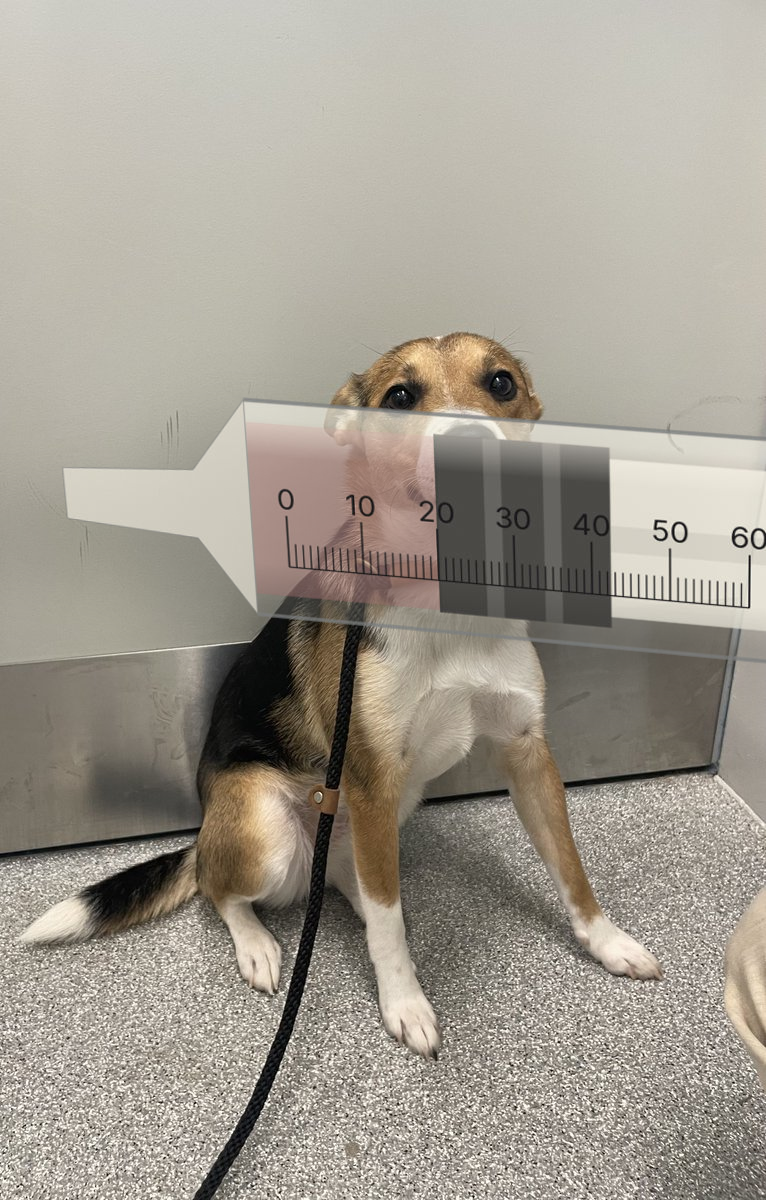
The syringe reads 20 mL
